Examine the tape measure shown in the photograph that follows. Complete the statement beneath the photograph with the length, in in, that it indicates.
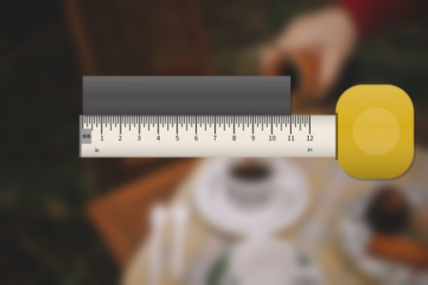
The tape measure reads 11 in
